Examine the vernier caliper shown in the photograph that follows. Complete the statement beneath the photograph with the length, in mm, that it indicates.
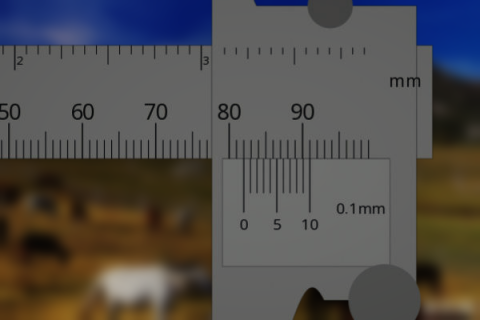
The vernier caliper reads 82.0 mm
